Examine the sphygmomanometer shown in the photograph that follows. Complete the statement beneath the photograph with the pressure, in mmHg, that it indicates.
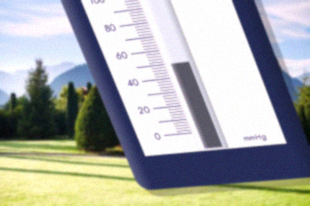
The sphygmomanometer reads 50 mmHg
